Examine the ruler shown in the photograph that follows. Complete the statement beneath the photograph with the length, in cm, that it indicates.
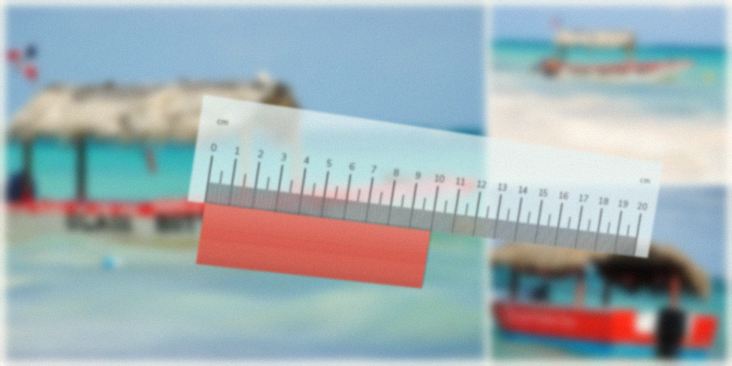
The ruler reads 10 cm
